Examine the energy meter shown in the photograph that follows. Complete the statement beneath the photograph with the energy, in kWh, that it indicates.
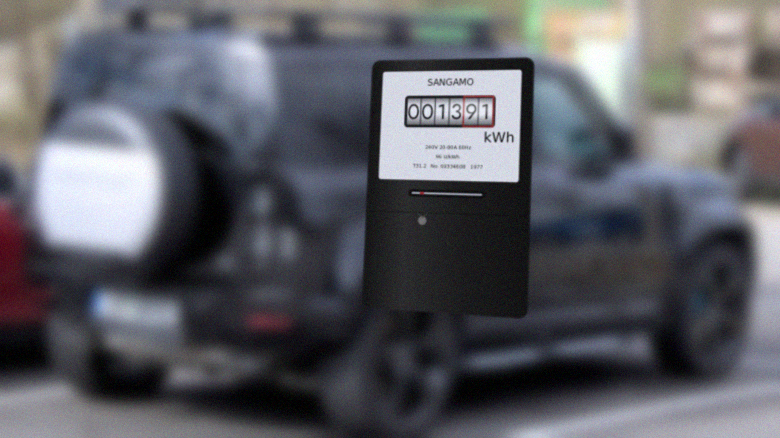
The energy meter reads 13.91 kWh
